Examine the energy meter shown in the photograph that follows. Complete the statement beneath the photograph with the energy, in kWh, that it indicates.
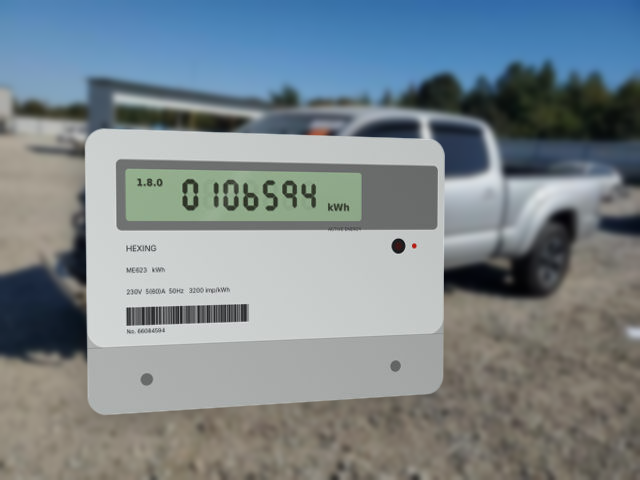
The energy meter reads 106594 kWh
